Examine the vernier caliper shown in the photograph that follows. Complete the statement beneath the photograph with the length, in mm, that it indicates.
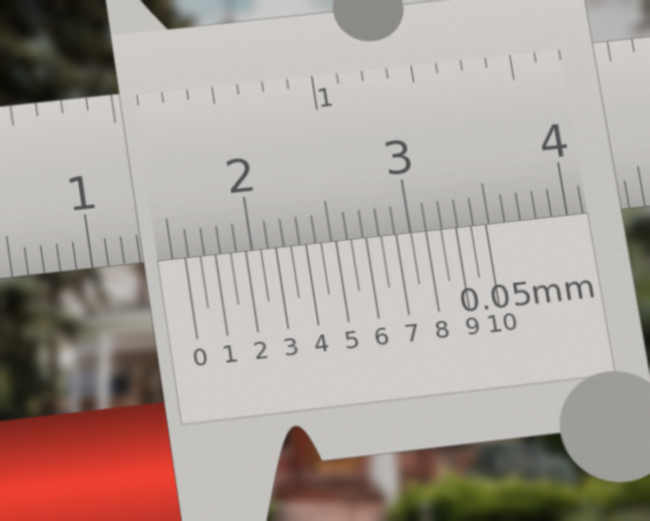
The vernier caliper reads 15.8 mm
